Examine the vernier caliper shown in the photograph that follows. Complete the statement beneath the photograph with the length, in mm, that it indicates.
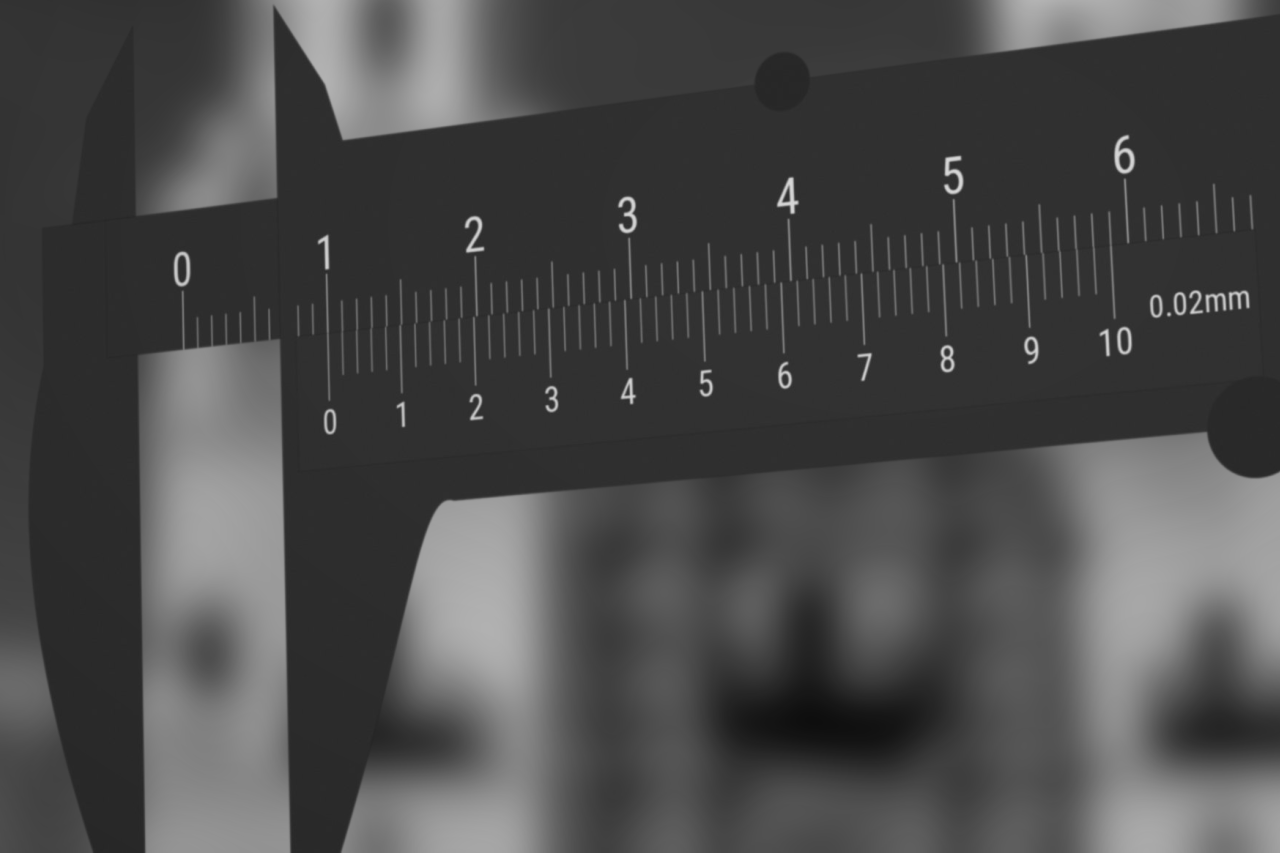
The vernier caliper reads 10.0 mm
